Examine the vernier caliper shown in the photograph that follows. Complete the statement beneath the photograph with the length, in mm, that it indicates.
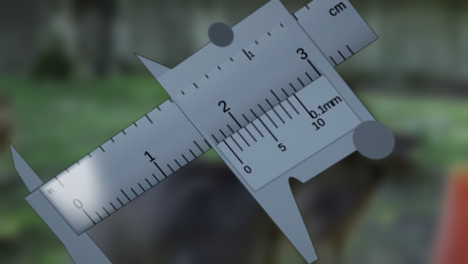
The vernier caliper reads 17.6 mm
